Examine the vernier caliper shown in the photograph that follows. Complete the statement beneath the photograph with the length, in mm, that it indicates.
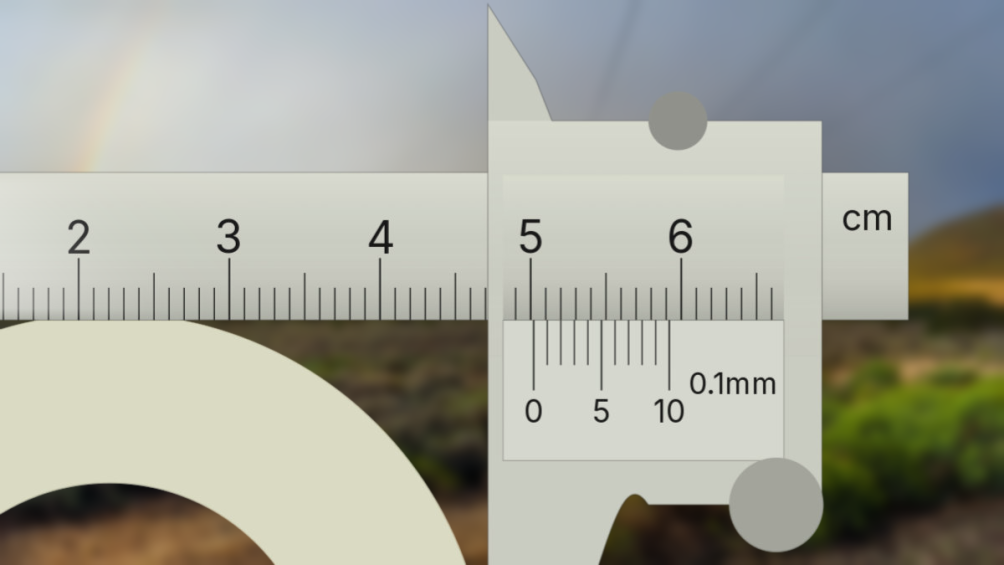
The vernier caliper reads 50.2 mm
